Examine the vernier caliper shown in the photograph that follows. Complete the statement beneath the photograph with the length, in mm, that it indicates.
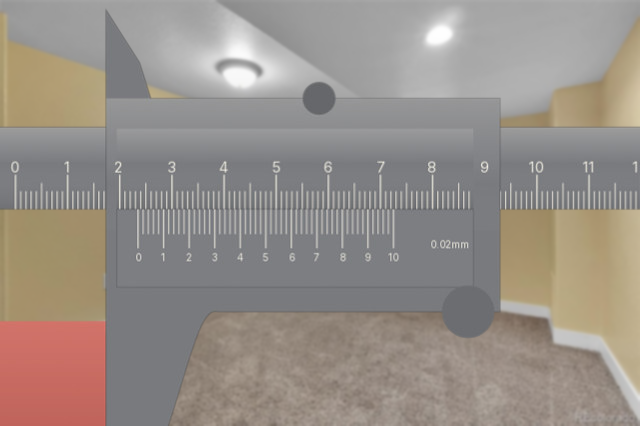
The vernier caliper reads 23.5 mm
